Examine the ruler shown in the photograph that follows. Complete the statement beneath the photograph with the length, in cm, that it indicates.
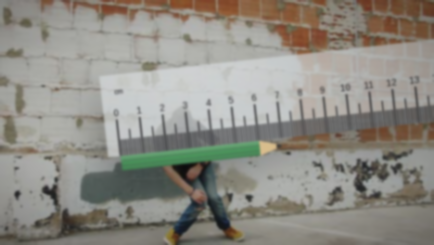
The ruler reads 7 cm
